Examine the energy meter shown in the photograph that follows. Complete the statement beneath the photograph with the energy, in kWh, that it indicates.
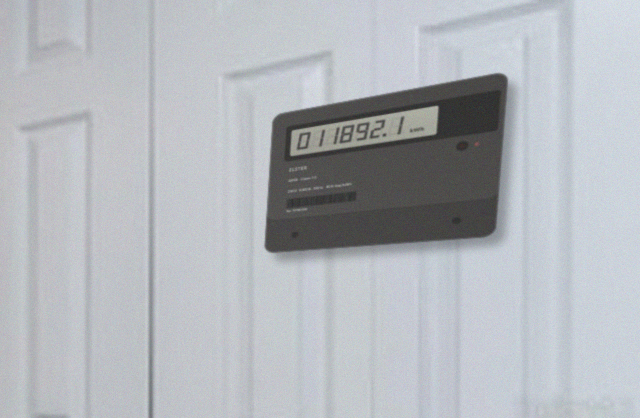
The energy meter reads 11892.1 kWh
